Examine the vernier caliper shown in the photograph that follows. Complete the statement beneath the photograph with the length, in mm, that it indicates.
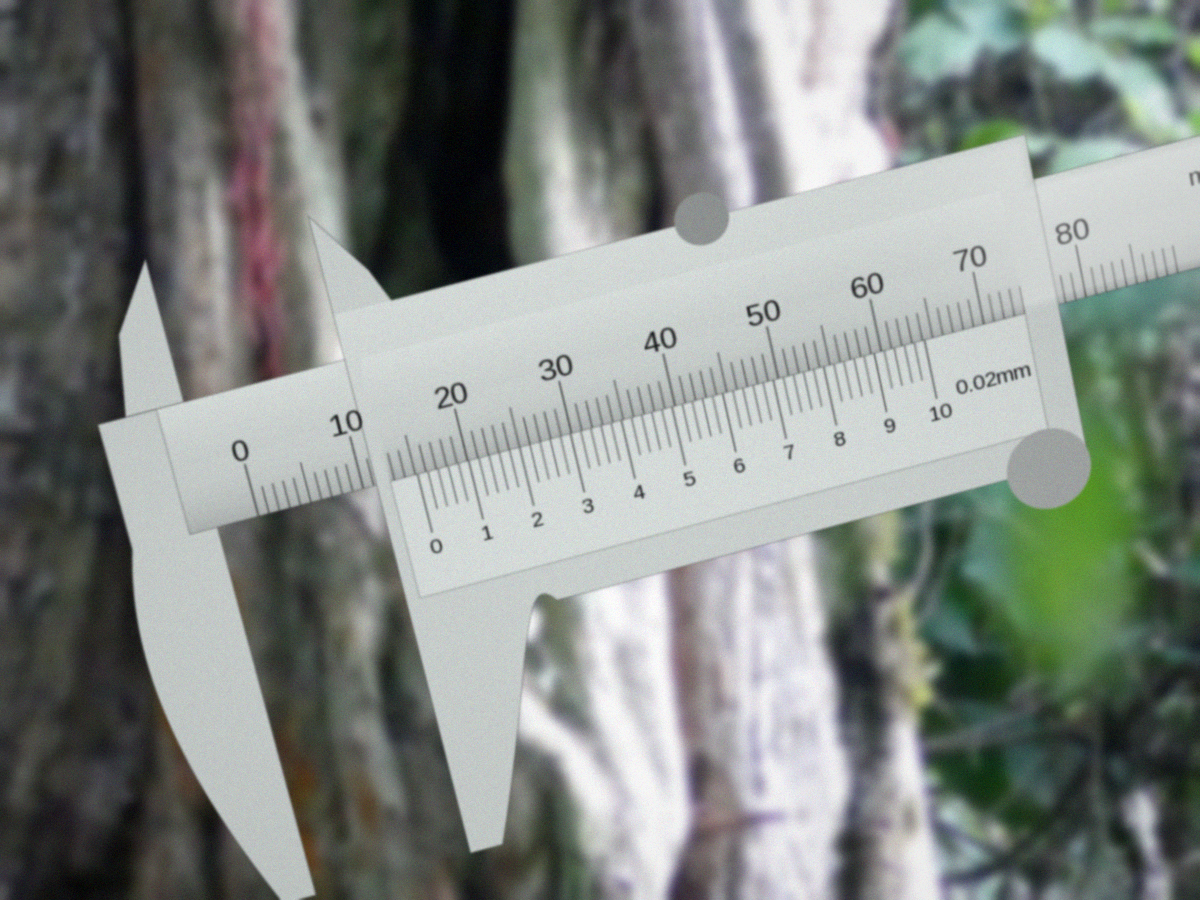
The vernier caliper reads 15.2 mm
